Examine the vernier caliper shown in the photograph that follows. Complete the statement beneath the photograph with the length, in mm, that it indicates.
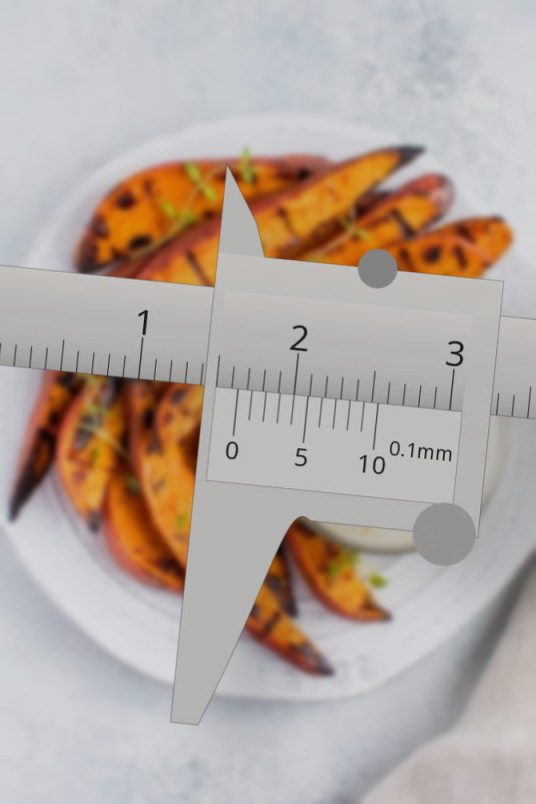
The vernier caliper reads 16.4 mm
